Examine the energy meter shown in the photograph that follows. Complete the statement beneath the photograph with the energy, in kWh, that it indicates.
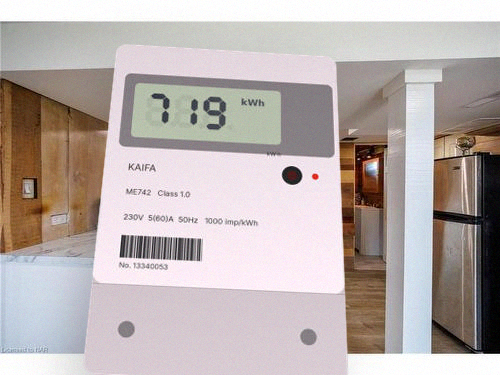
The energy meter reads 719 kWh
